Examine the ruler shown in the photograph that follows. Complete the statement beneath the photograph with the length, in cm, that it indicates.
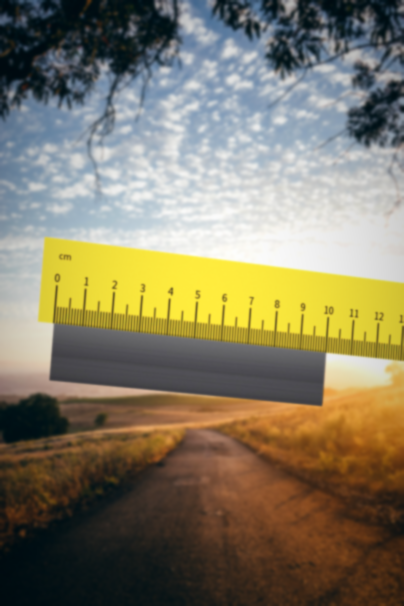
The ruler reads 10 cm
